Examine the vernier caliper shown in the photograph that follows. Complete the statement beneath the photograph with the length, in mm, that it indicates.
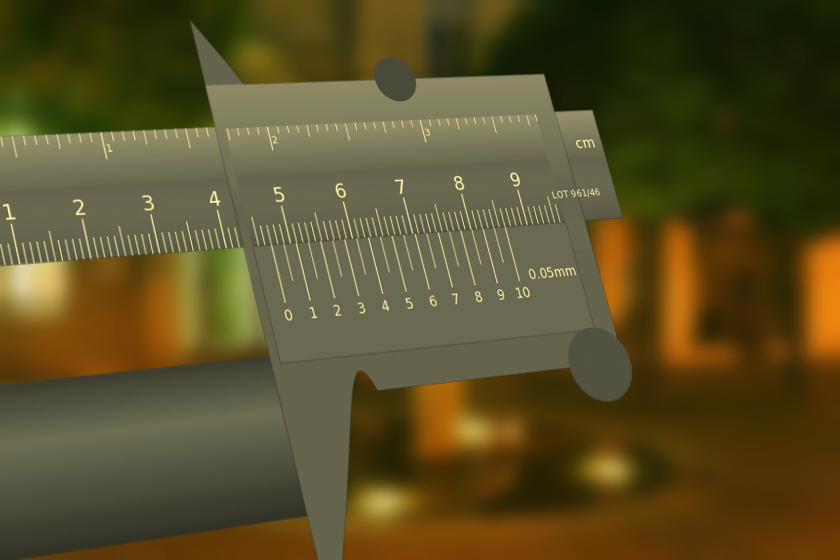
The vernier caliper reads 47.0 mm
